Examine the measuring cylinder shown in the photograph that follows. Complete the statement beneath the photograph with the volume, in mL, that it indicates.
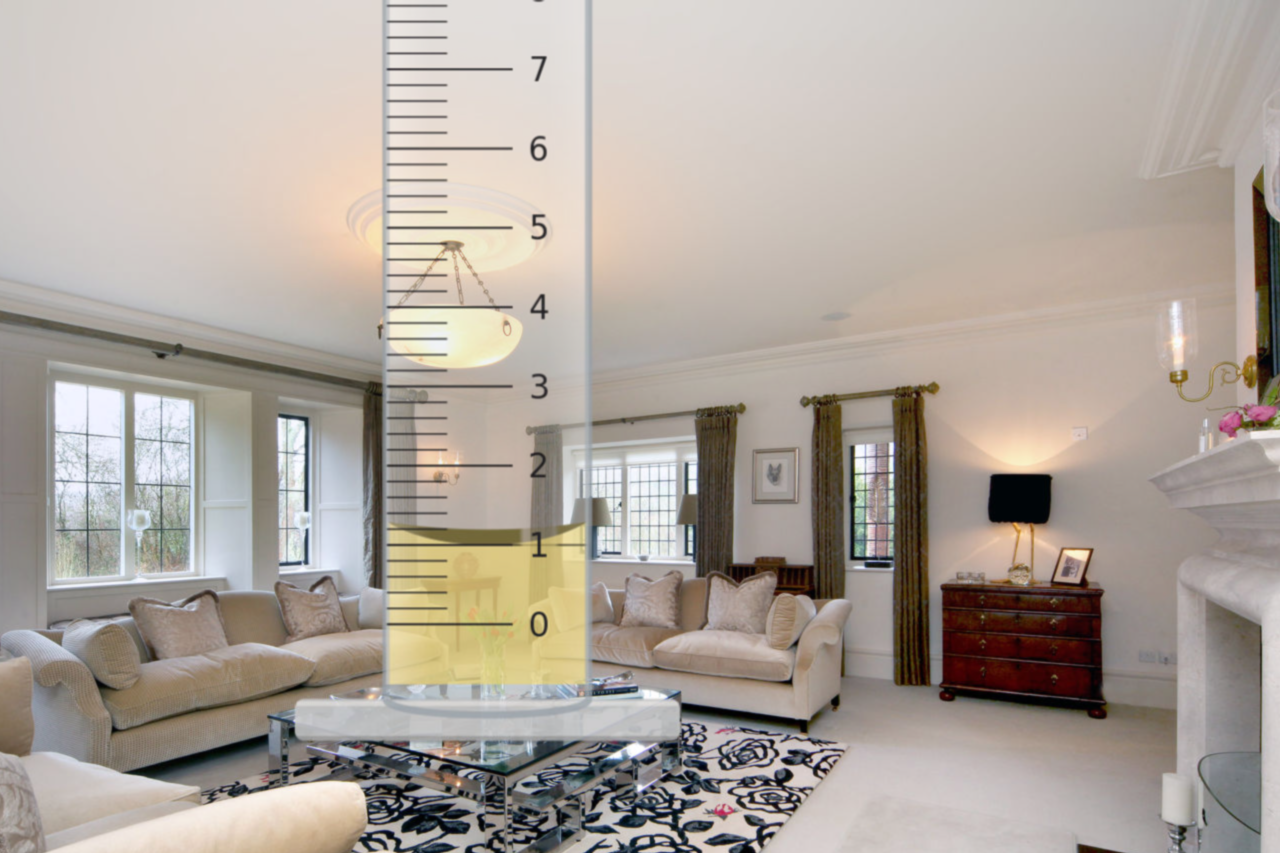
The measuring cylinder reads 1 mL
